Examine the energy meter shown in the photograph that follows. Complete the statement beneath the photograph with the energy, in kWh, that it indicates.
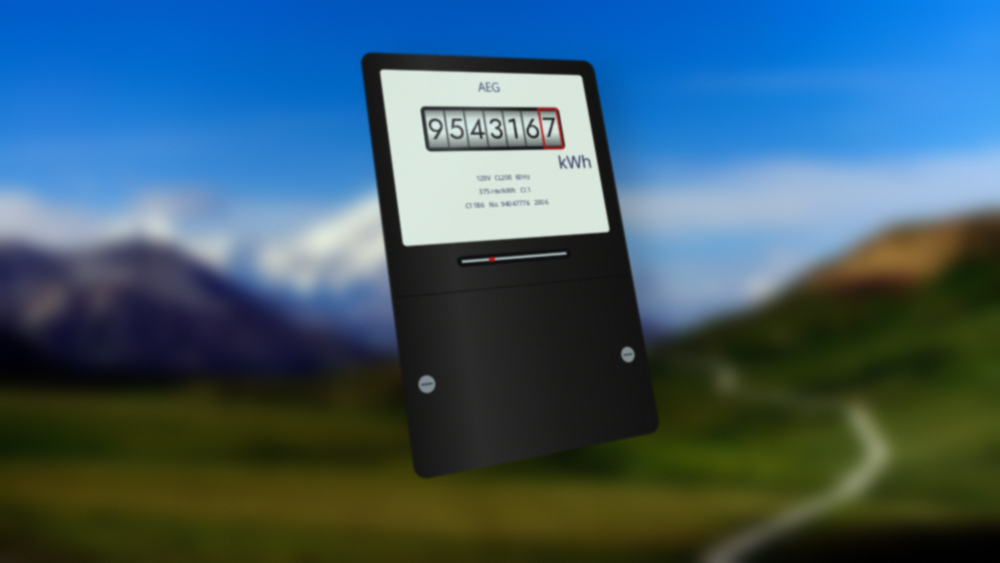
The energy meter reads 954316.7 kWh
